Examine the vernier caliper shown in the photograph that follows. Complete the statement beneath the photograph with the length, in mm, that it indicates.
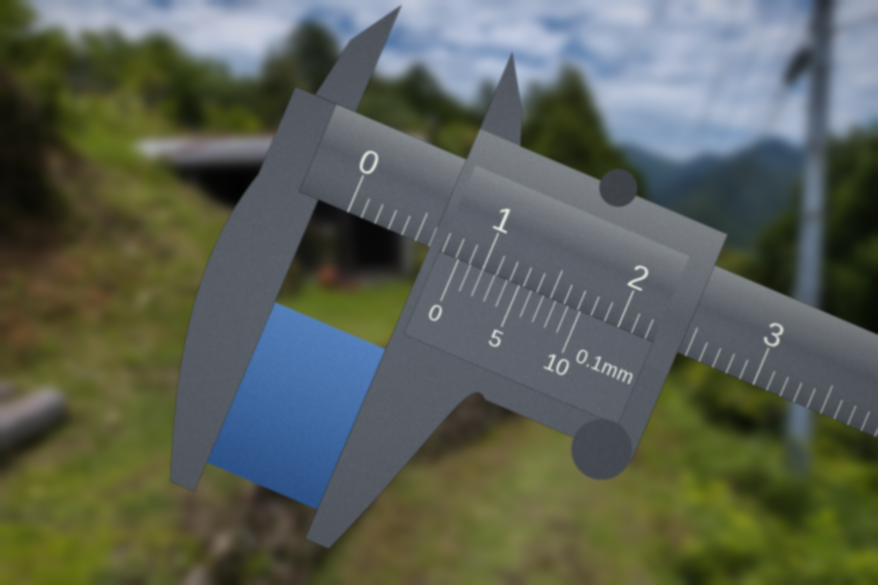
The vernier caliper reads 8.2 mm
